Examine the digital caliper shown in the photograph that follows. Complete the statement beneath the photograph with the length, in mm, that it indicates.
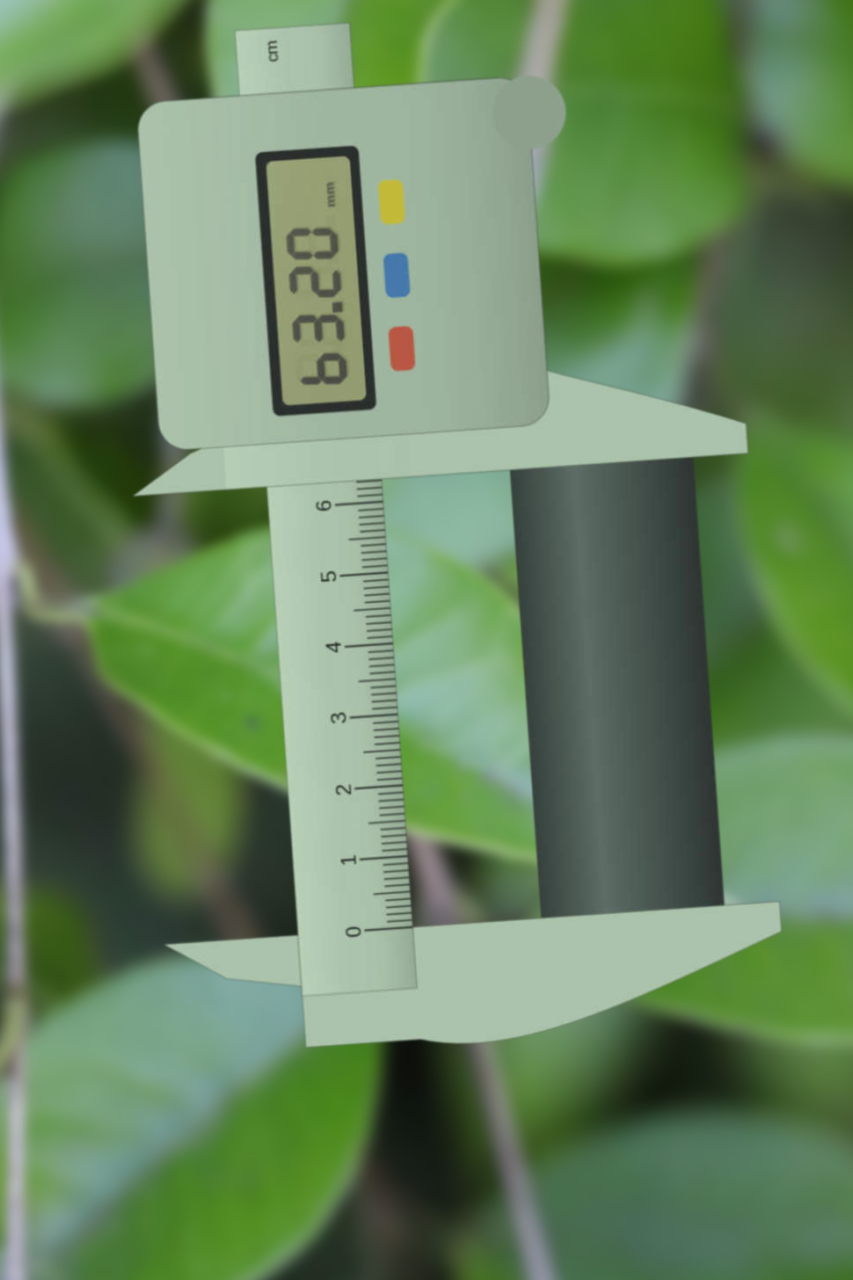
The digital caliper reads 63.20 mm
